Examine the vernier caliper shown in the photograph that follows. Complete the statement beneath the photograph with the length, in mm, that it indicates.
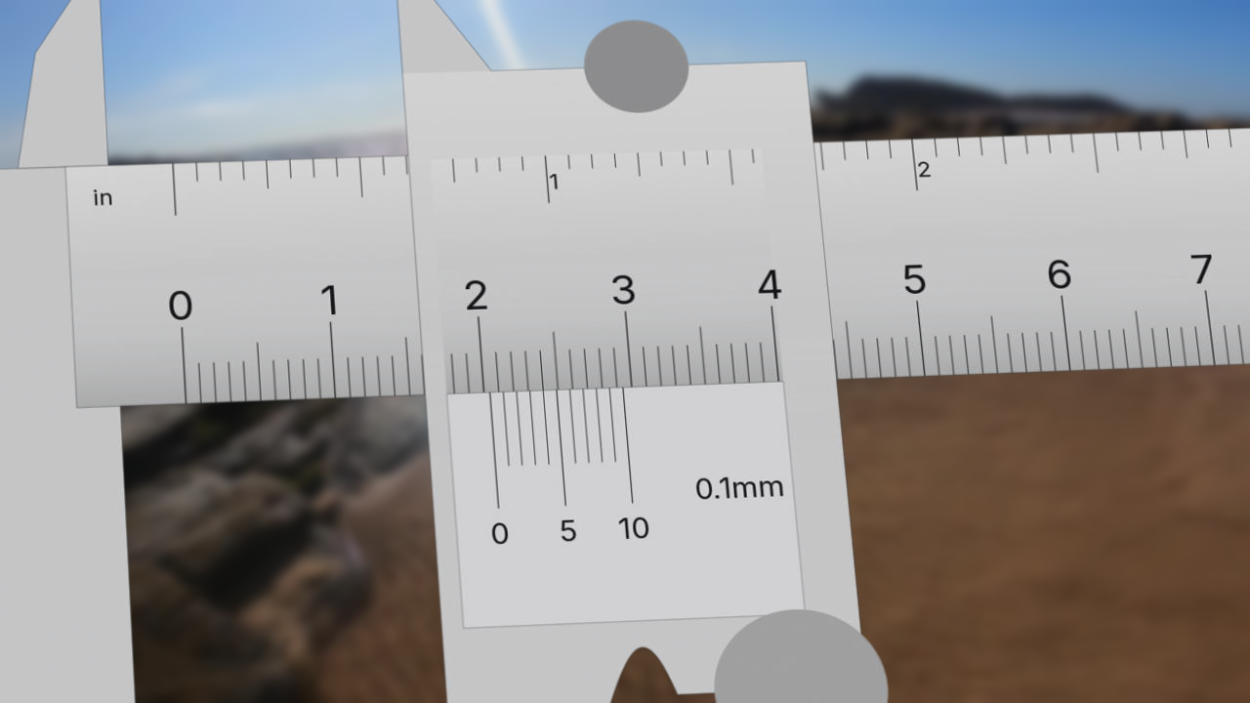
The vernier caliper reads 20.4 mm
